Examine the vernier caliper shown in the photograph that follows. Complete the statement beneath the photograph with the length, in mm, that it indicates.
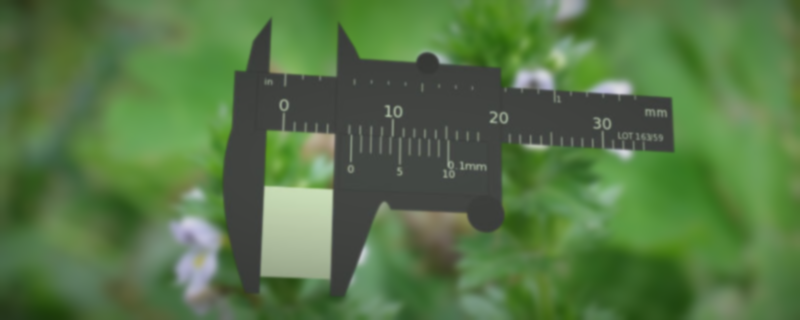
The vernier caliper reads 6.2 mm
